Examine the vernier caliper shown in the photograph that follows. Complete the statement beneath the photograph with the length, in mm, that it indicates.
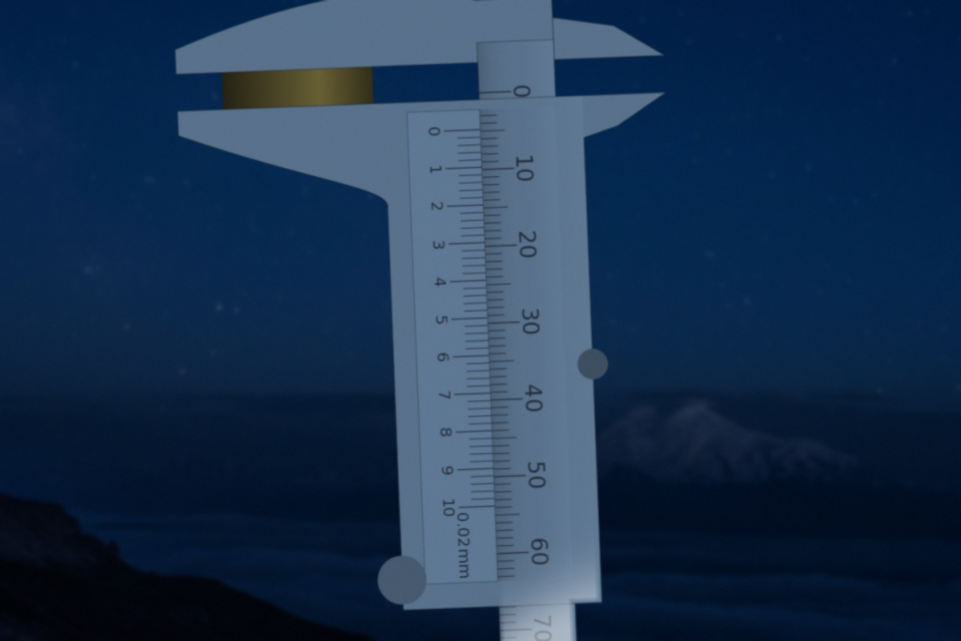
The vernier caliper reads 4.8 mm
